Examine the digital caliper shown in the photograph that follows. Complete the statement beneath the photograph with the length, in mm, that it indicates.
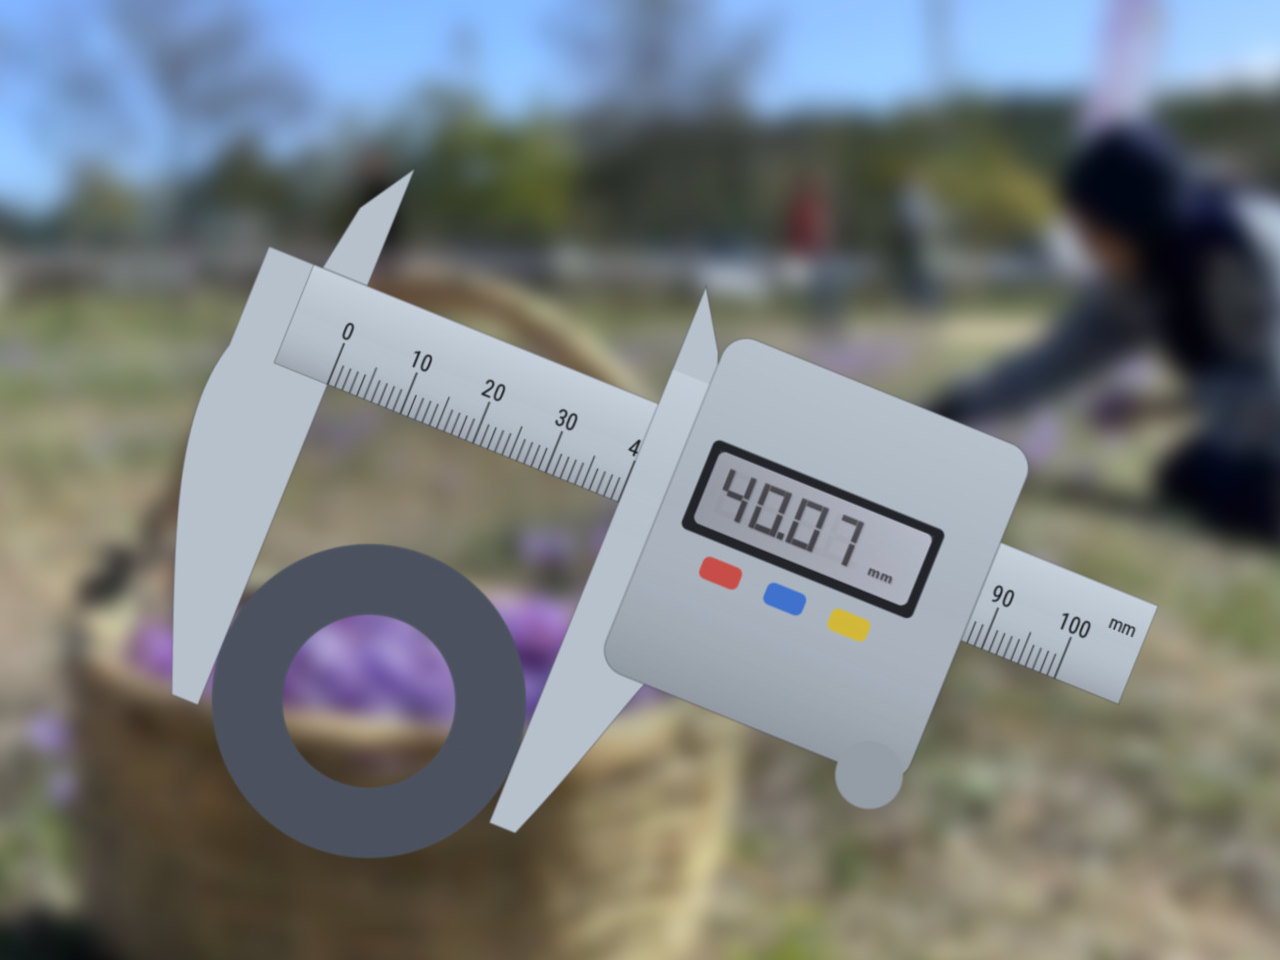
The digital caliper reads 40.07 mm
